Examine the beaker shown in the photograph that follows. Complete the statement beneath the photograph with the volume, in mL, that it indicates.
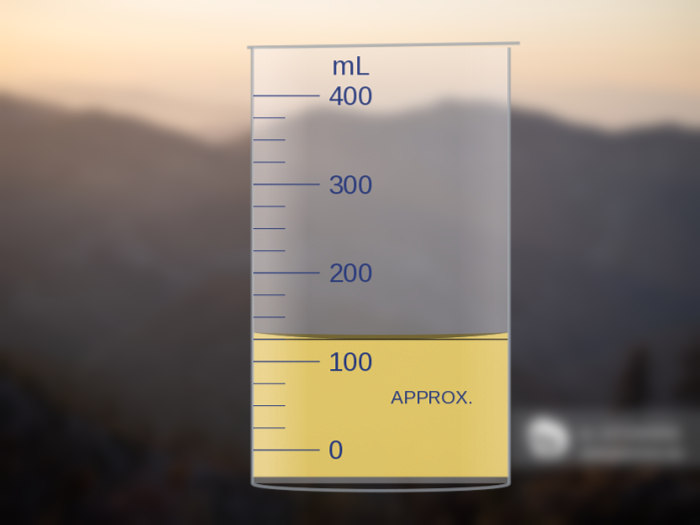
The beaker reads 125 mL
